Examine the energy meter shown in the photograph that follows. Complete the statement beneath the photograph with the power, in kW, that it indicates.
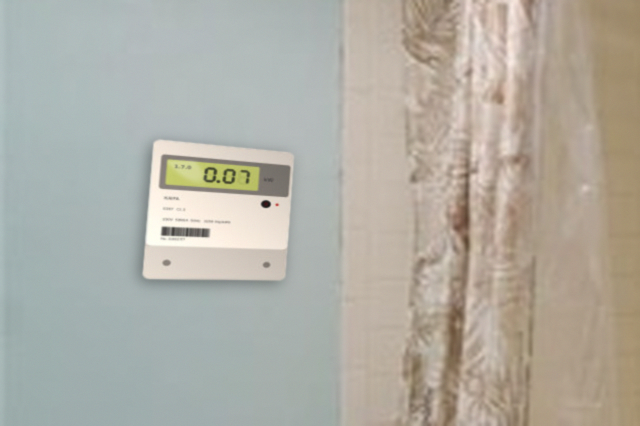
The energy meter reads 0.07 kW
